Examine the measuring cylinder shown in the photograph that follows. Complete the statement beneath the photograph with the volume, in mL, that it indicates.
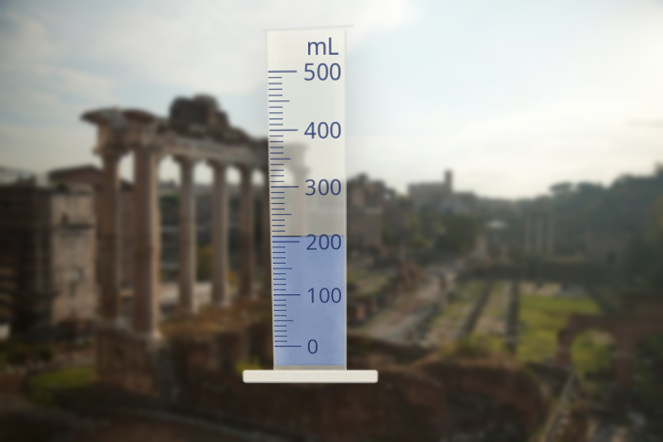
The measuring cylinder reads 210 mL
